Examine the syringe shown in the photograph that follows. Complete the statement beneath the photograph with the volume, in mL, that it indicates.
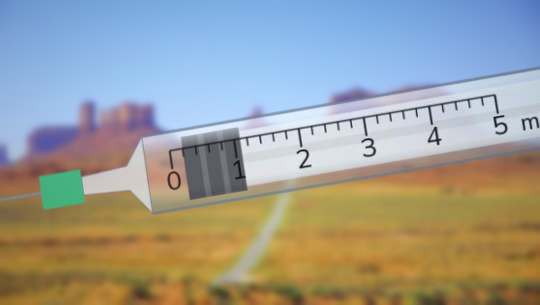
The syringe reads 0.2 mL
